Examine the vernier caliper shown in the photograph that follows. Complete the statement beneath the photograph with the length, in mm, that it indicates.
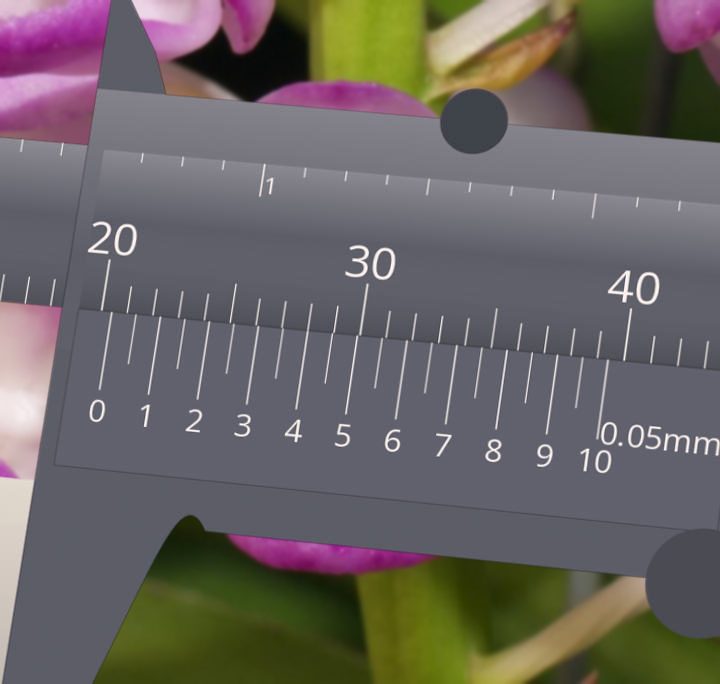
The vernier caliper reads 20.40 mm
